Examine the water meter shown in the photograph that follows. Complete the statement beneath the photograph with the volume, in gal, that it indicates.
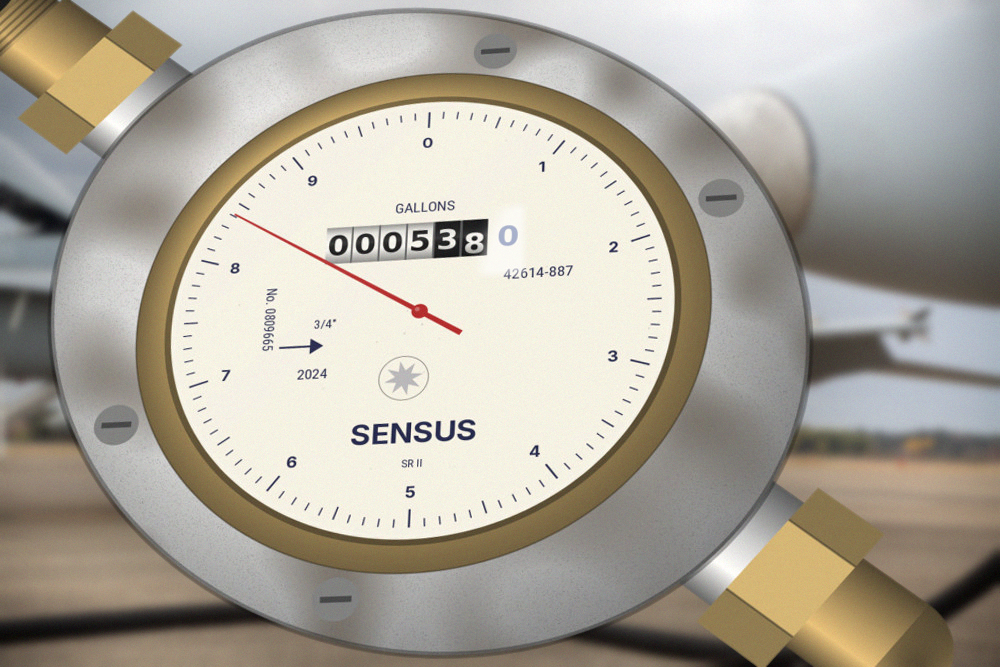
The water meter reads 5378.4 gal
